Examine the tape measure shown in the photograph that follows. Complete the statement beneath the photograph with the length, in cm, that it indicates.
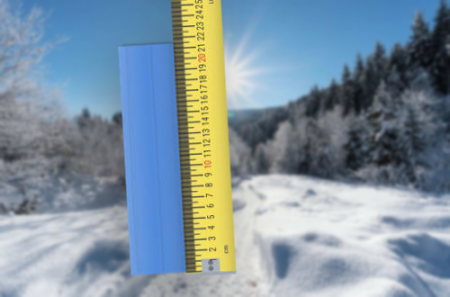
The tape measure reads 21.5 cm
